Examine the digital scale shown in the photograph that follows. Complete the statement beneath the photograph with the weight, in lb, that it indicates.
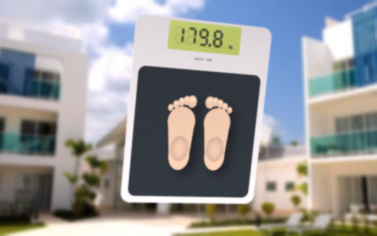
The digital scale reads 179.8 lb
